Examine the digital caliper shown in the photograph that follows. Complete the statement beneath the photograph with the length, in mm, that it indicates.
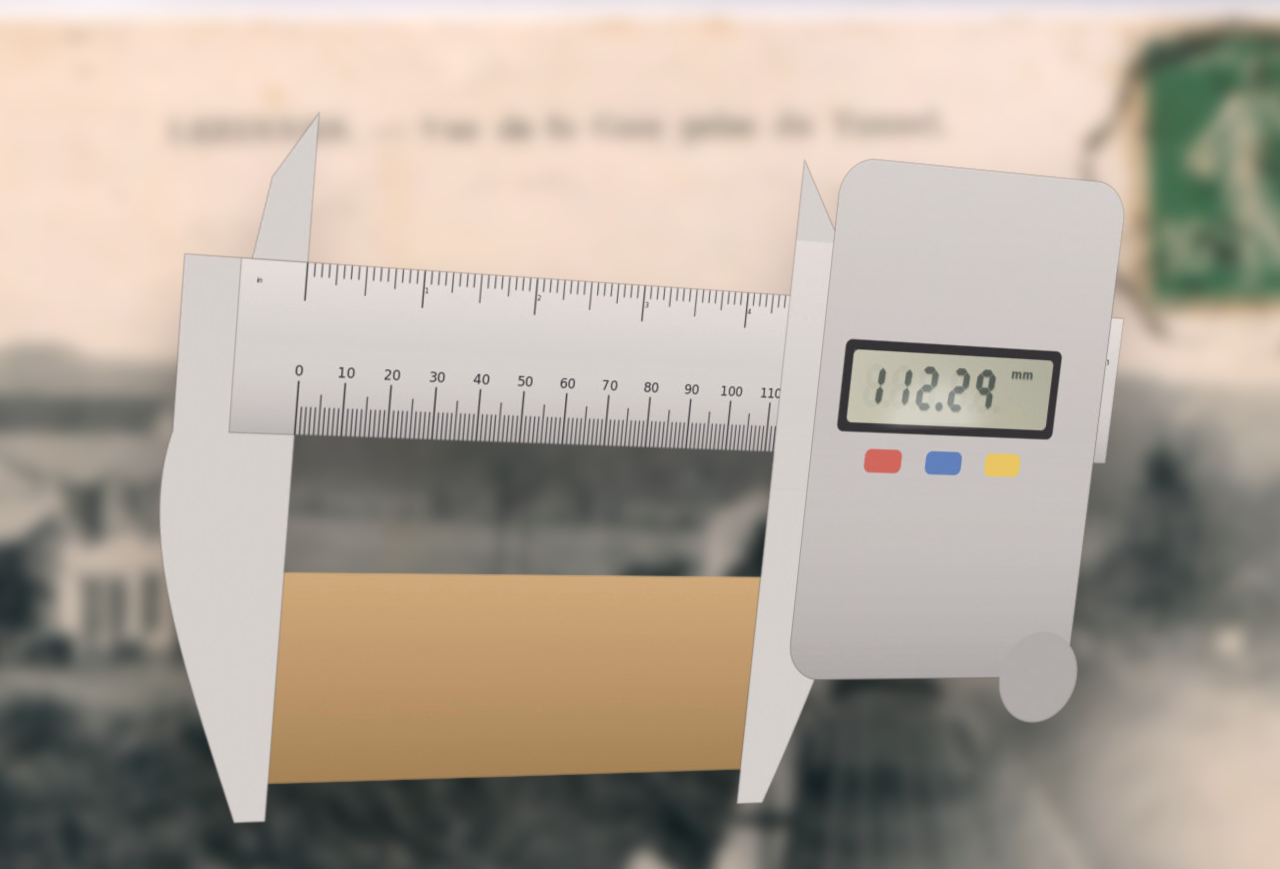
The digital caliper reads 112.29 mm
